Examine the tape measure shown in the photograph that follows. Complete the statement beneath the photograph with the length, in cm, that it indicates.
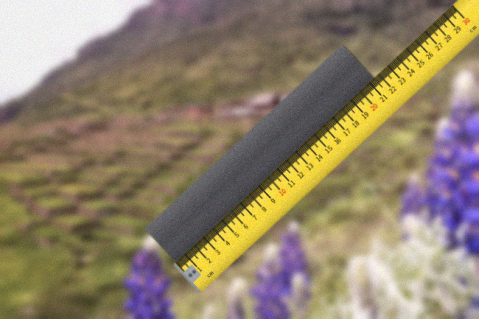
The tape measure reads 21.5 cm
